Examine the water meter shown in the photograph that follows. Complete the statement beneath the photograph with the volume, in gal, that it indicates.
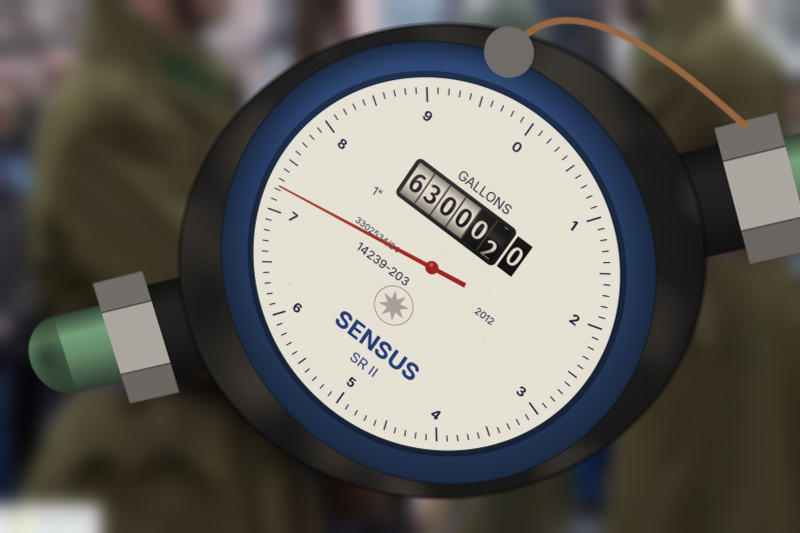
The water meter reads 6300017.2 gal
